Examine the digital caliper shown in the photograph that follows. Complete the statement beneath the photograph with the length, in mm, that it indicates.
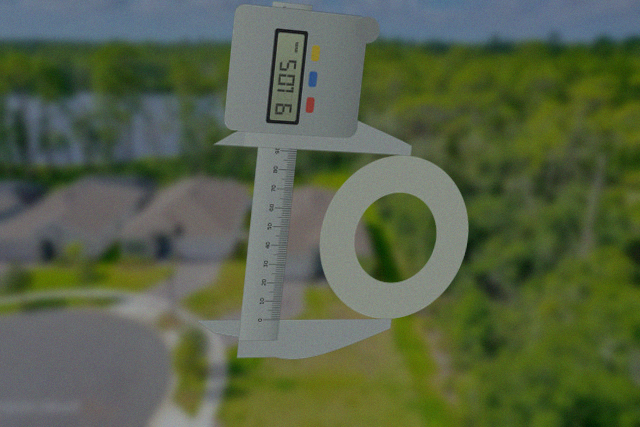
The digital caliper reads 91.05 mm
